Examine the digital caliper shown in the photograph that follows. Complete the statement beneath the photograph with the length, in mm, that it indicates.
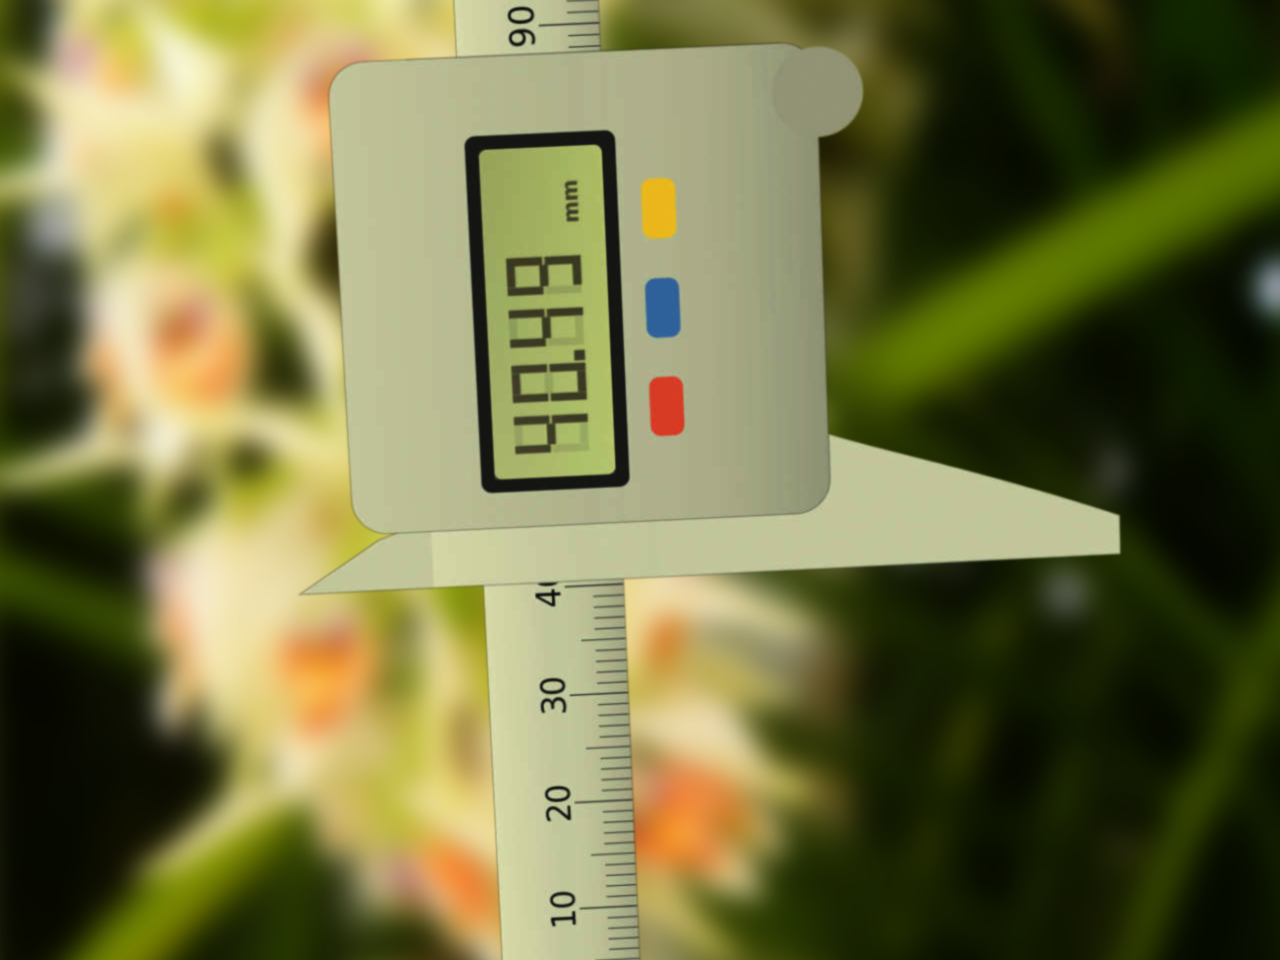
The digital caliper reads 40.49 mm
